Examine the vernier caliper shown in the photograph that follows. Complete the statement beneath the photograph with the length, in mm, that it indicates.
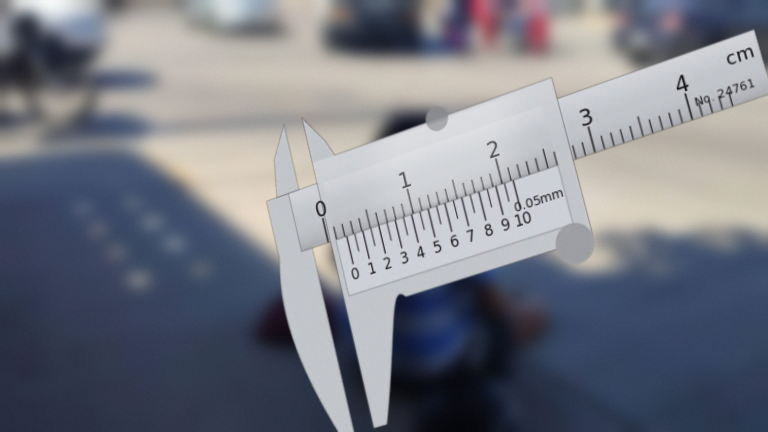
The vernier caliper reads 2.2 mm
